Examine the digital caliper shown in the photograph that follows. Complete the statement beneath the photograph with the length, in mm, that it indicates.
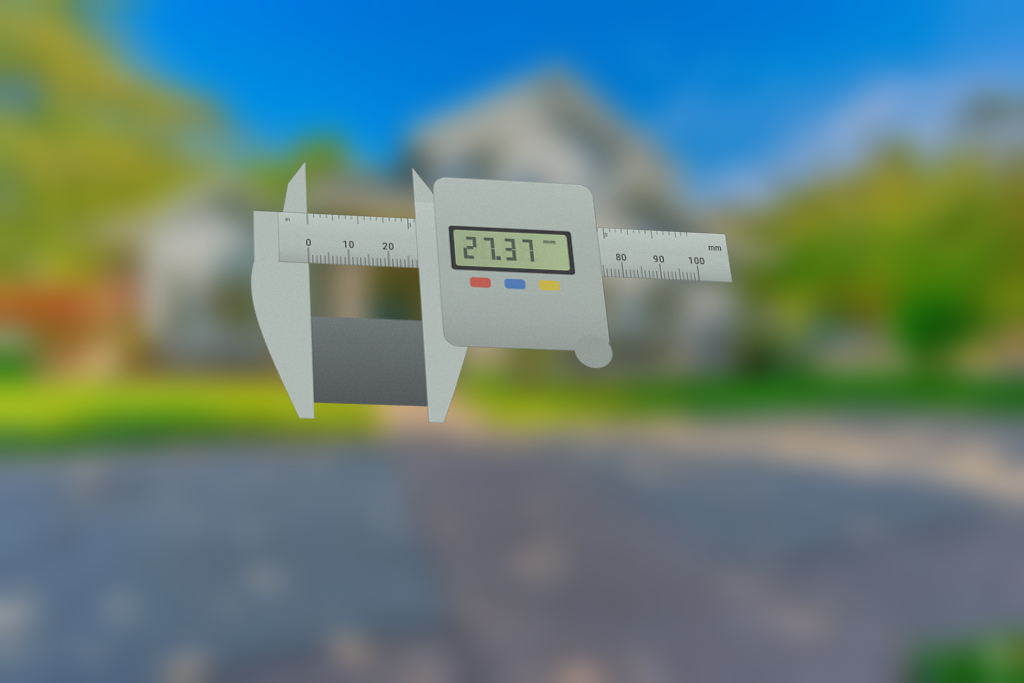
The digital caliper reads 27.37 mm
